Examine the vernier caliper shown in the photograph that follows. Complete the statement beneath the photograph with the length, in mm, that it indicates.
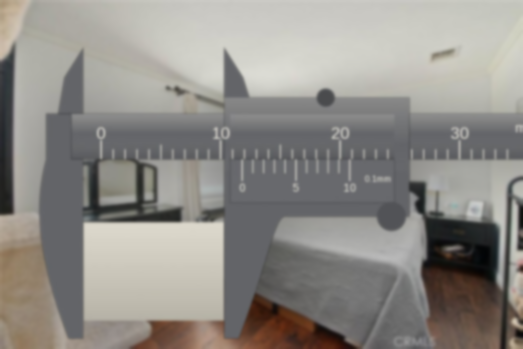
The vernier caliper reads 11.8 mm
